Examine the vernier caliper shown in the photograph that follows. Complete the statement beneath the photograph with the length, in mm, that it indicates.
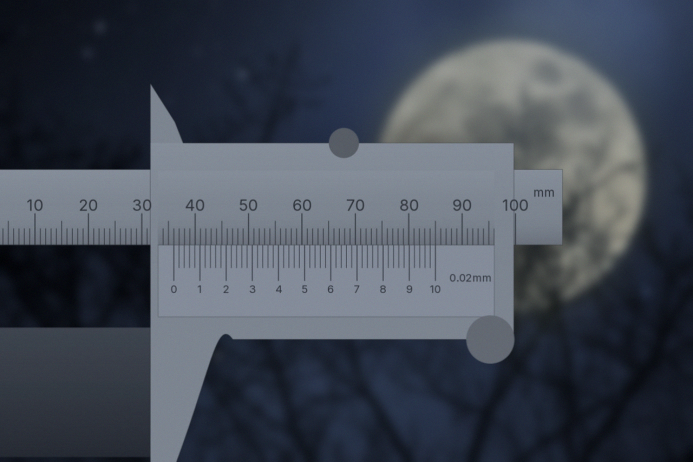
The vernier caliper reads 36.0 mm
